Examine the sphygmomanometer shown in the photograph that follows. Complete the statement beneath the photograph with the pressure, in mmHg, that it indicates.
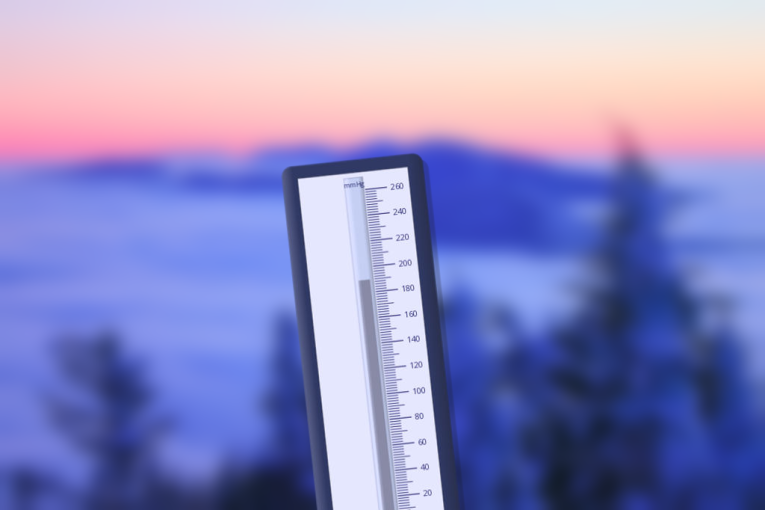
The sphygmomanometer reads 190 mmHg
